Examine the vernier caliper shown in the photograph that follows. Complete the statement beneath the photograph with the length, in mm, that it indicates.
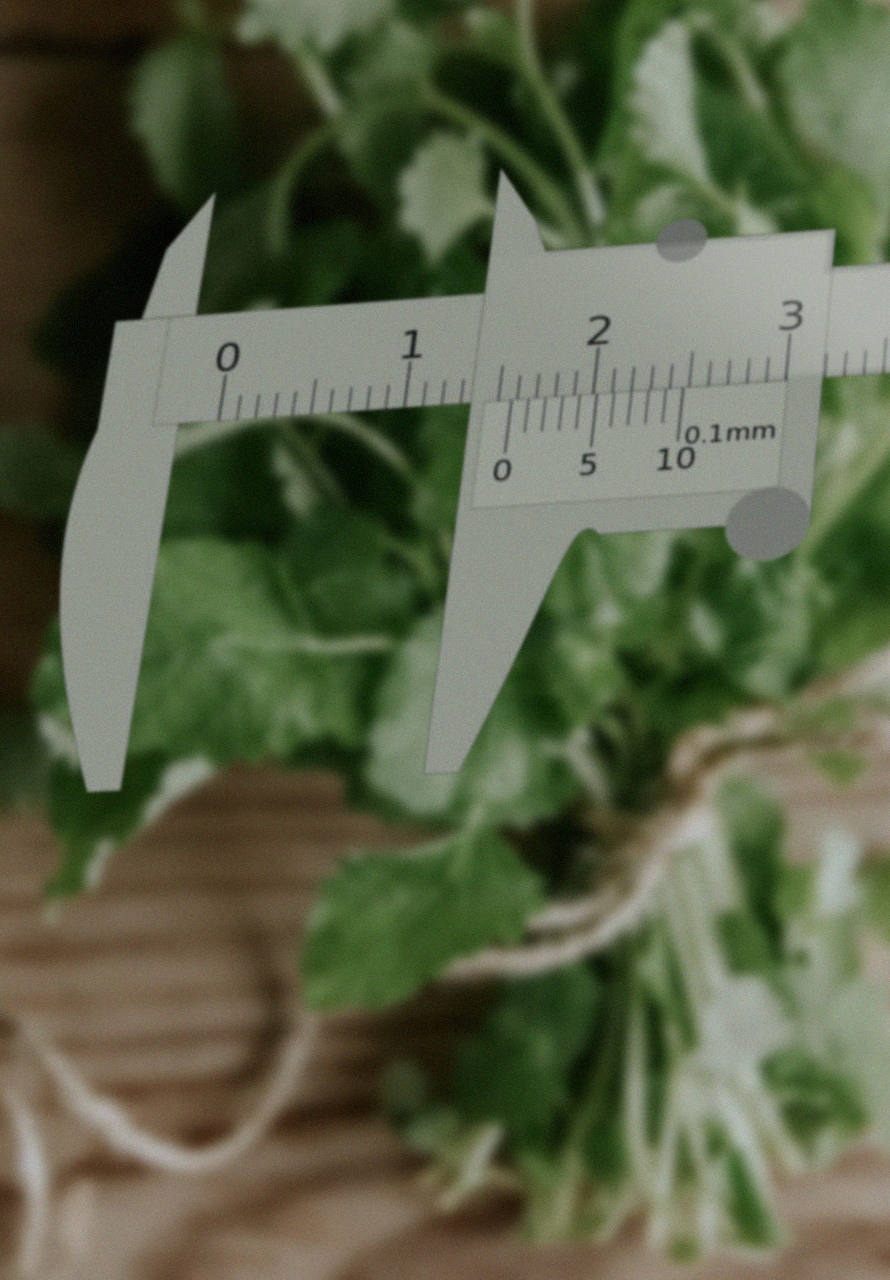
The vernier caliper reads 15.7 mm
